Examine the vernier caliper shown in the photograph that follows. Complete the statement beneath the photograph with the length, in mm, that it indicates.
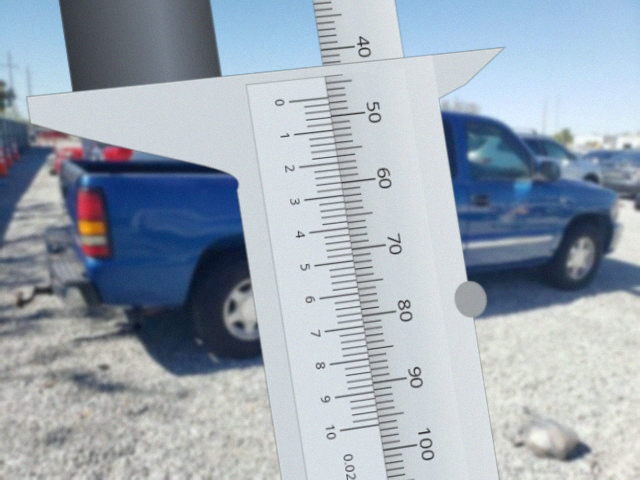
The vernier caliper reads 47.2 mm
